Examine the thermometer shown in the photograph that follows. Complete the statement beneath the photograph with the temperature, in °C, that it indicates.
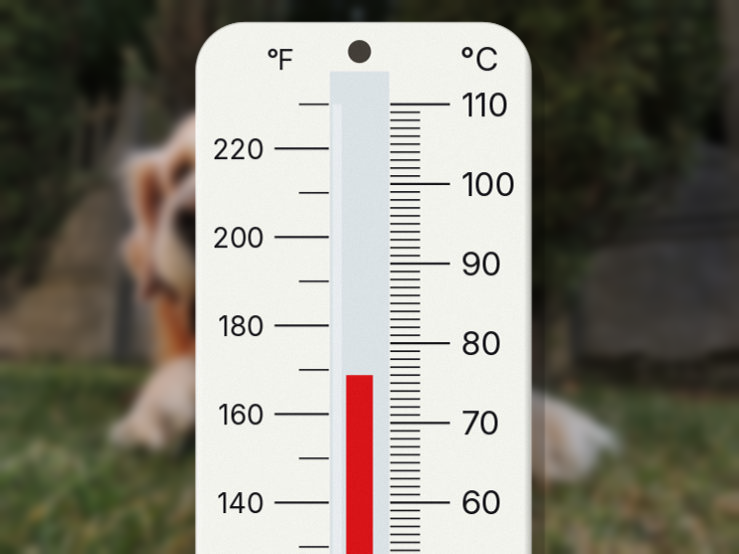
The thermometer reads 76 °C
